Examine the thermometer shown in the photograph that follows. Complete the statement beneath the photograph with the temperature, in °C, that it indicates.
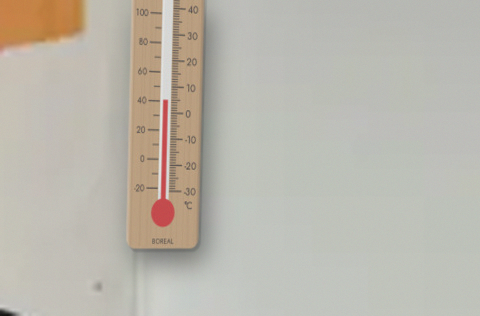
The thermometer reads 5 °C
